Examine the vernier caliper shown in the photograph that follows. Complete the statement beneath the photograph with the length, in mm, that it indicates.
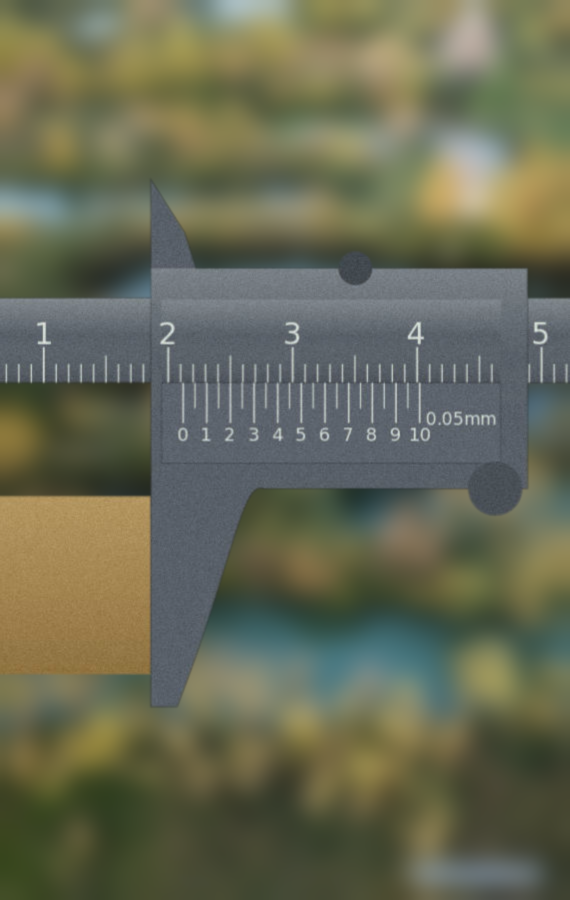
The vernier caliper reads 21.2 mm
